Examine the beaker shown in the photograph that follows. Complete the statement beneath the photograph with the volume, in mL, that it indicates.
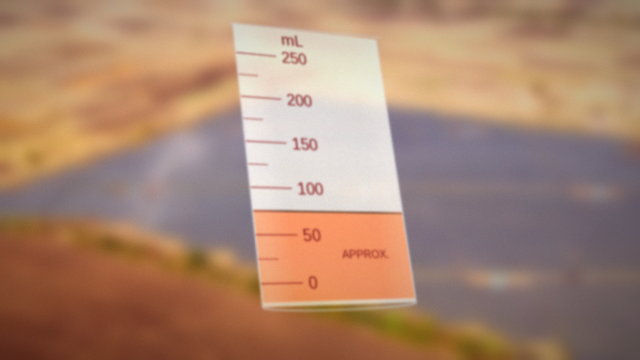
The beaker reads 75 mL
